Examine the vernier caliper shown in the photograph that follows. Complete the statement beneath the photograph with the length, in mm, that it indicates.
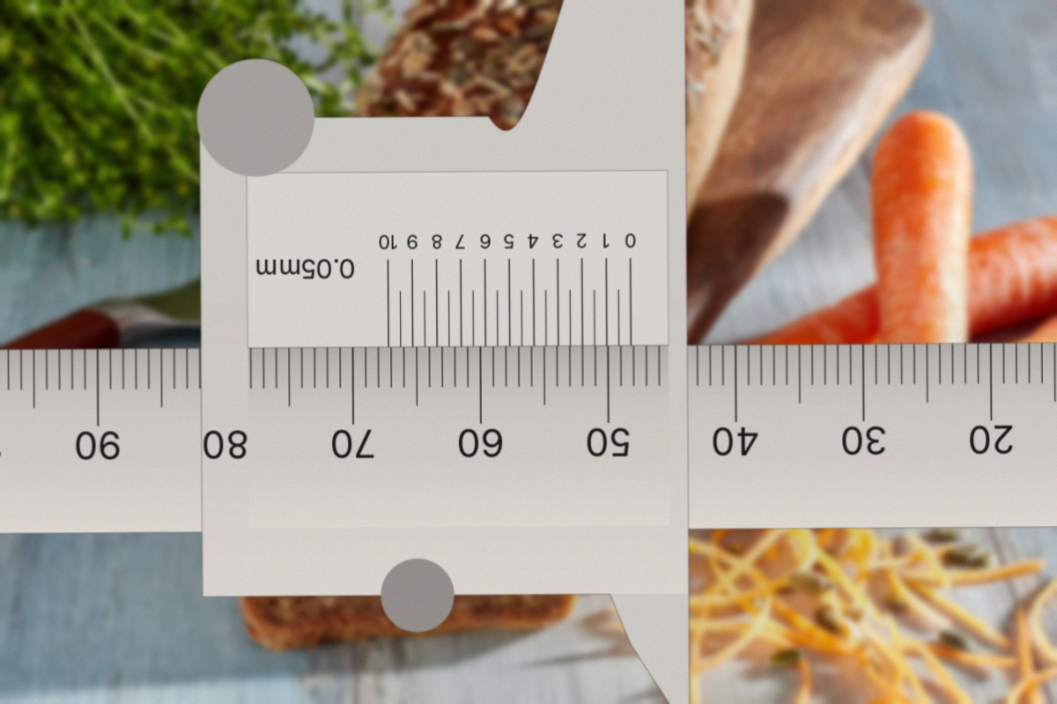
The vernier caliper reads 48.2 mm
